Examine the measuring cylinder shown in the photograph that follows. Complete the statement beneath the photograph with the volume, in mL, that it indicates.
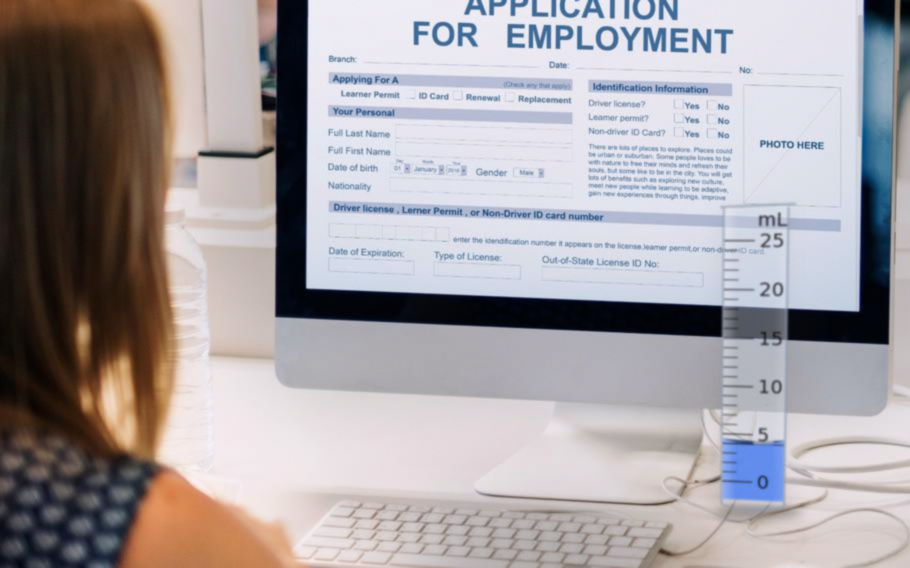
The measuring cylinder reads 4 mL
